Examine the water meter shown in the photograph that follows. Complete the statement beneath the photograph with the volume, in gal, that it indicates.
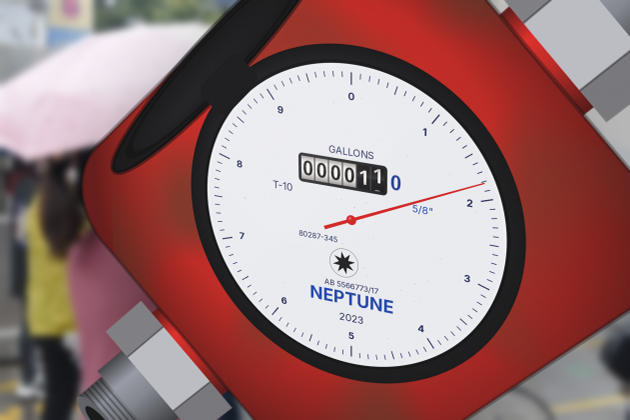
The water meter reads 111.8 gal
